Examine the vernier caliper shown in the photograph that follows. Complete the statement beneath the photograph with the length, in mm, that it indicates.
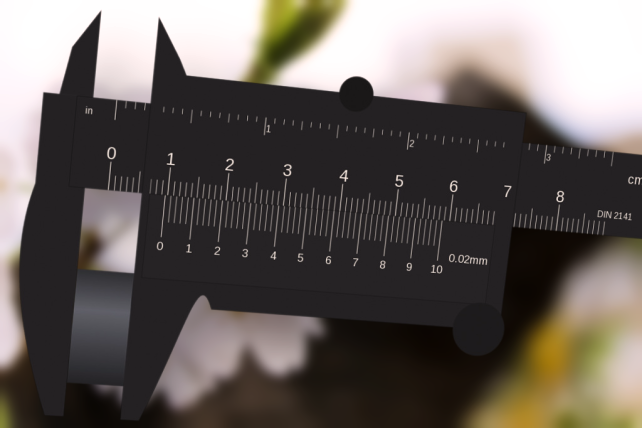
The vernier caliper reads 9.6 mm
